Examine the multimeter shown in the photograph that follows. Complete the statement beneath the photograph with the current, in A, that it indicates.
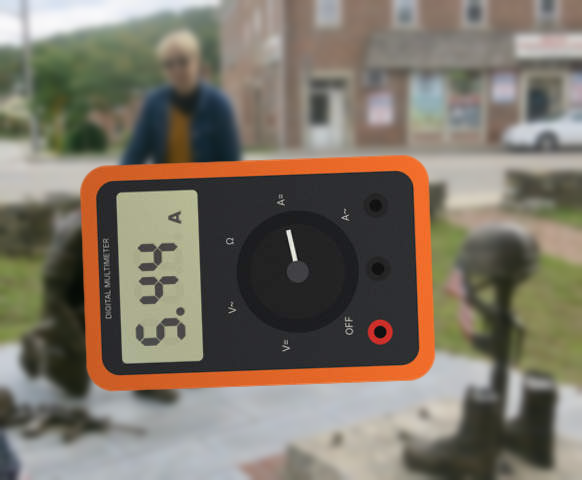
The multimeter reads 5.44 A
